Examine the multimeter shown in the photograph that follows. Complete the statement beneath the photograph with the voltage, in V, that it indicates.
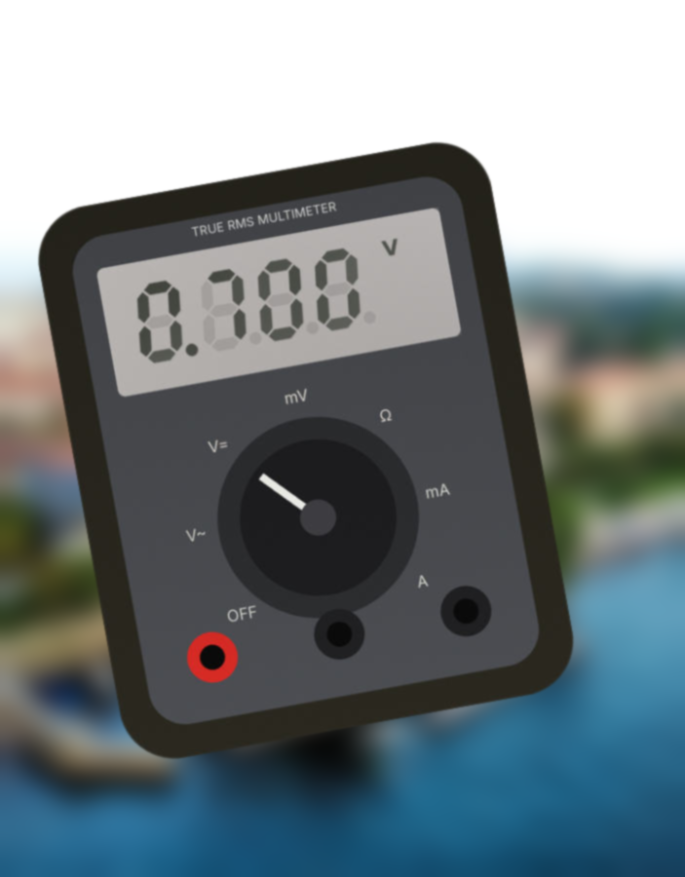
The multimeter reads 0.700 V
